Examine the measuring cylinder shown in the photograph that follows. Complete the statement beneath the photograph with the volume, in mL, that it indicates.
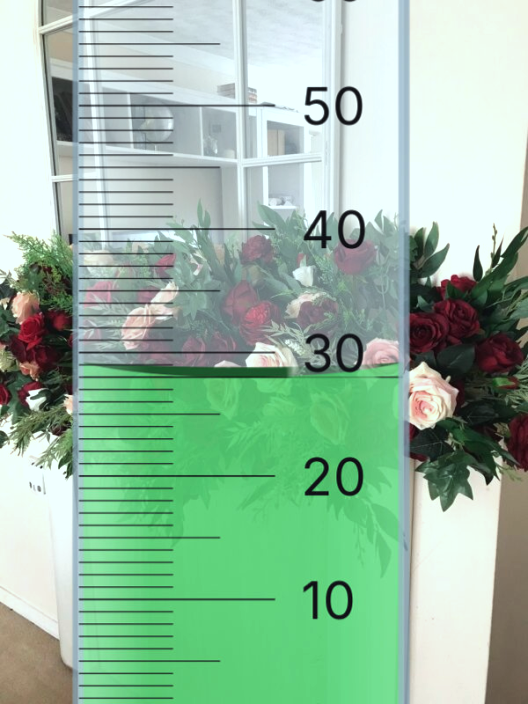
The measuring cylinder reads 28 mL
